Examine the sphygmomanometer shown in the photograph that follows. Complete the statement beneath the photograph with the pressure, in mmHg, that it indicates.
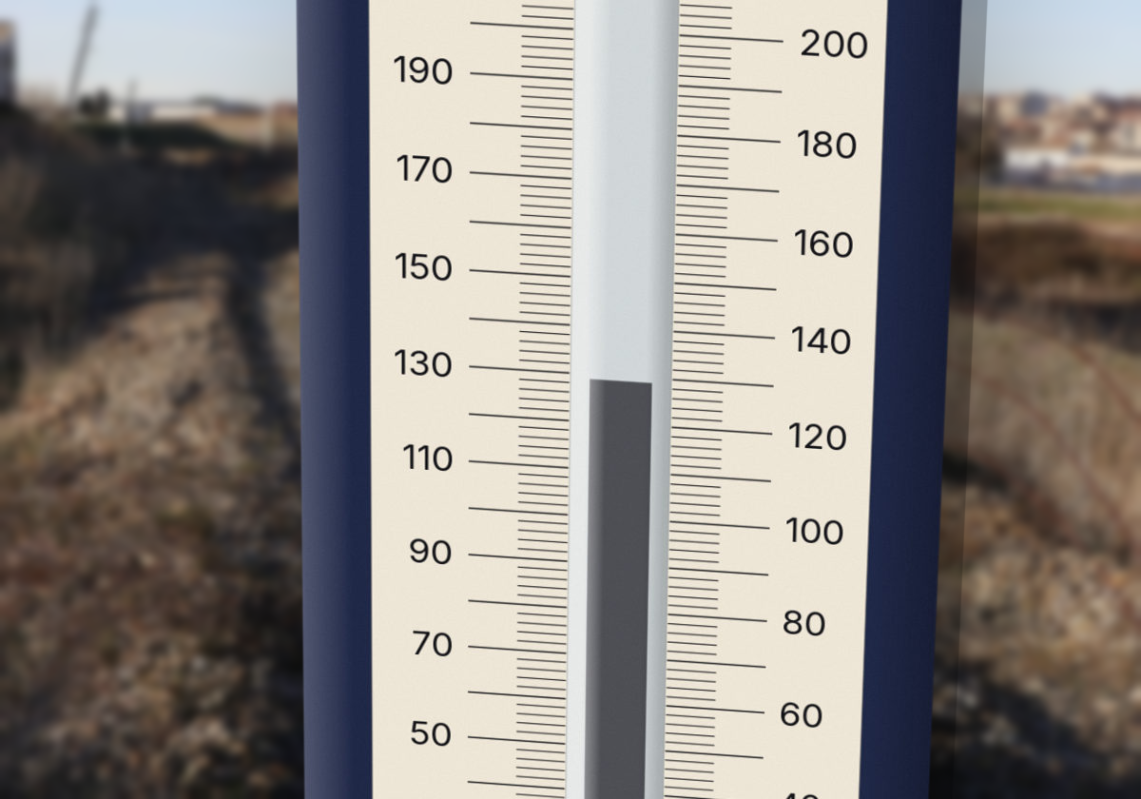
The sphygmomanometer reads 129 mmHg
